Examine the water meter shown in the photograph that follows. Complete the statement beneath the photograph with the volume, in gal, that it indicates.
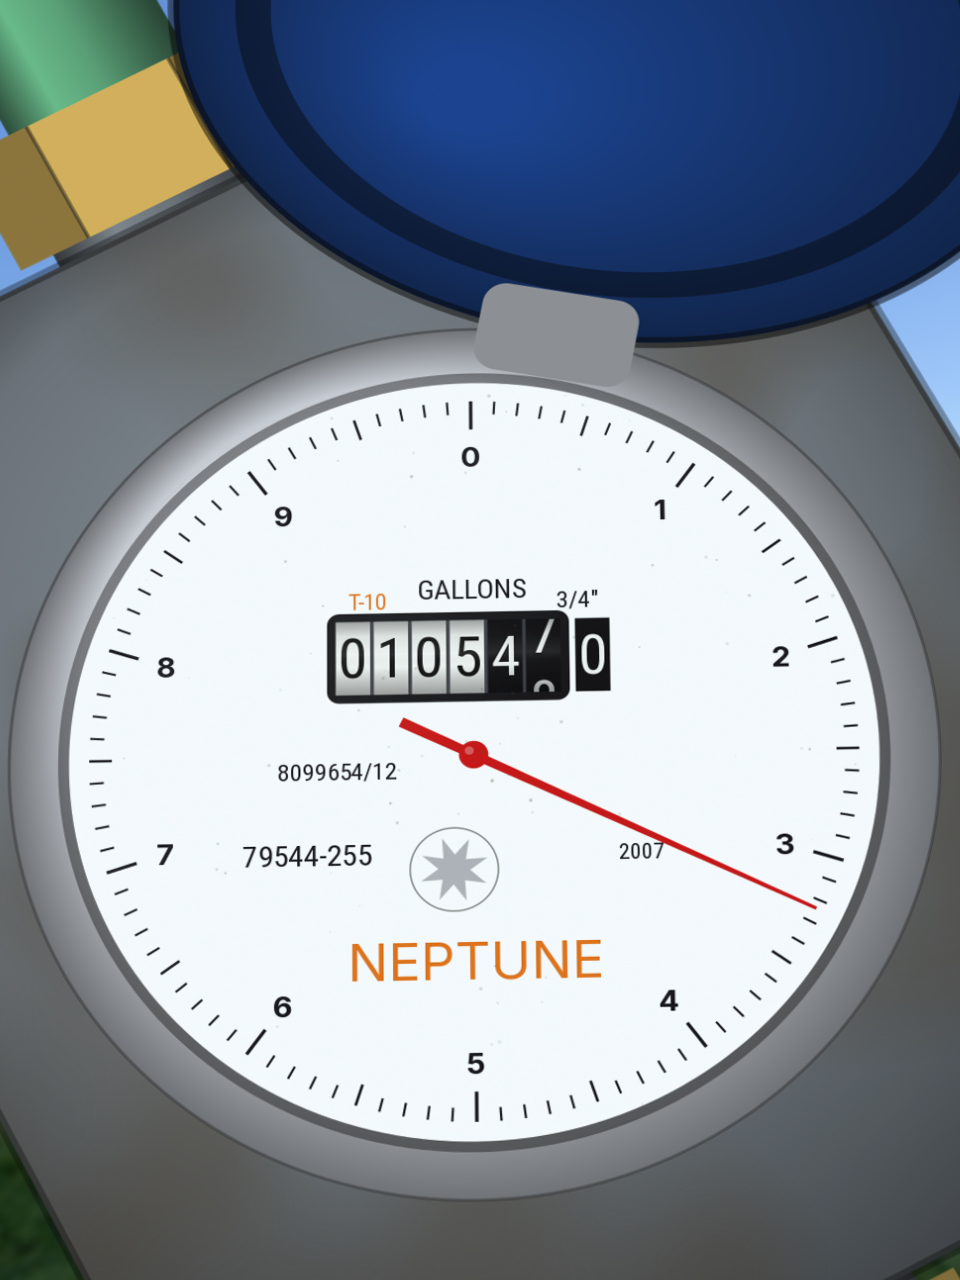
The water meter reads 105473.2 gal
